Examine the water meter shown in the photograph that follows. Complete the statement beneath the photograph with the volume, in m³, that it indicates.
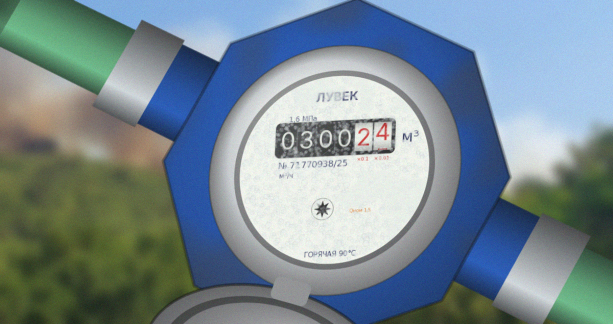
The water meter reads 300.24 m³
